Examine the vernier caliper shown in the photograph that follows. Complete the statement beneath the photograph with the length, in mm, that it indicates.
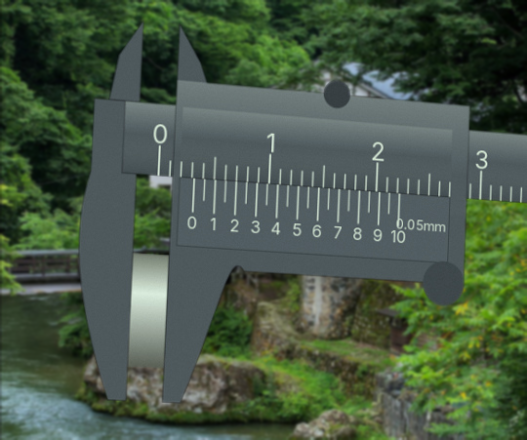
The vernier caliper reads 3.2 mm
